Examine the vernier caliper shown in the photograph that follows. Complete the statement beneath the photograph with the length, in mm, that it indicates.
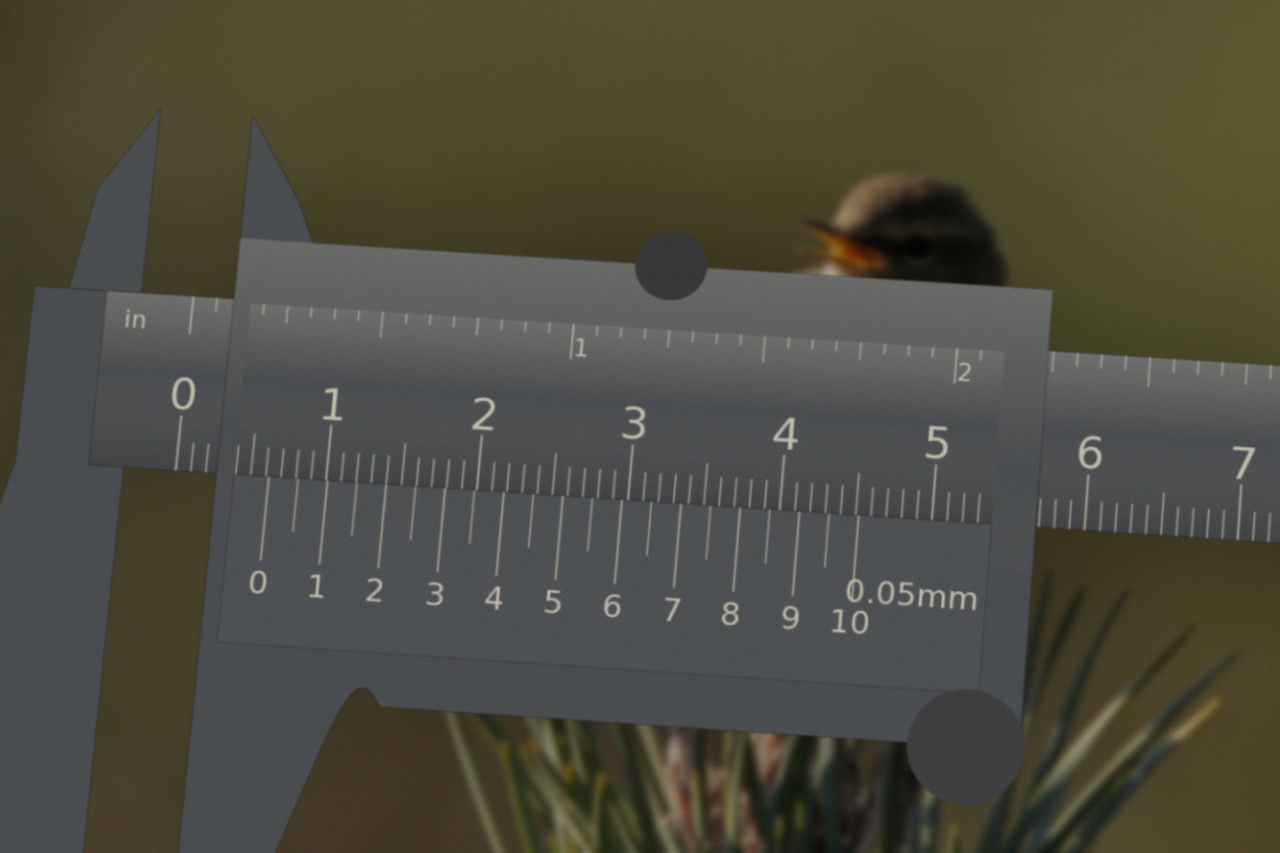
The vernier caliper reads 6.2 mm
